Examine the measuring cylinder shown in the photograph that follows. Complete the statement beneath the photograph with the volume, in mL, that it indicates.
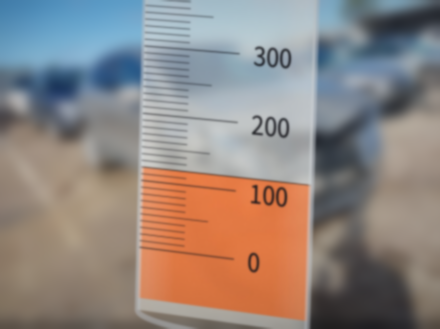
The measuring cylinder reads 120 mL
